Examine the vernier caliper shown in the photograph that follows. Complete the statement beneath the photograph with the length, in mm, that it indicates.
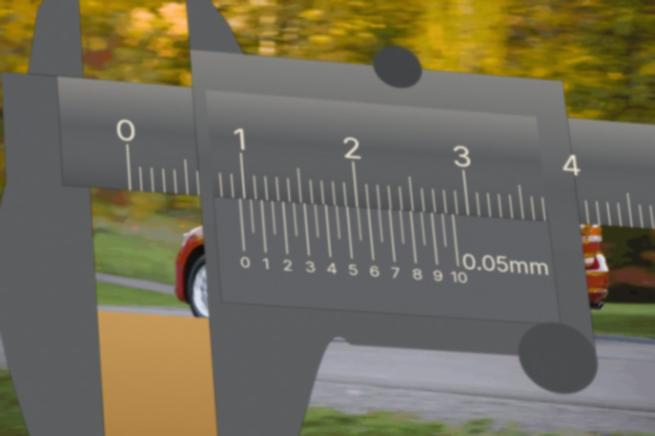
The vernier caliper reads 9.6 mm
